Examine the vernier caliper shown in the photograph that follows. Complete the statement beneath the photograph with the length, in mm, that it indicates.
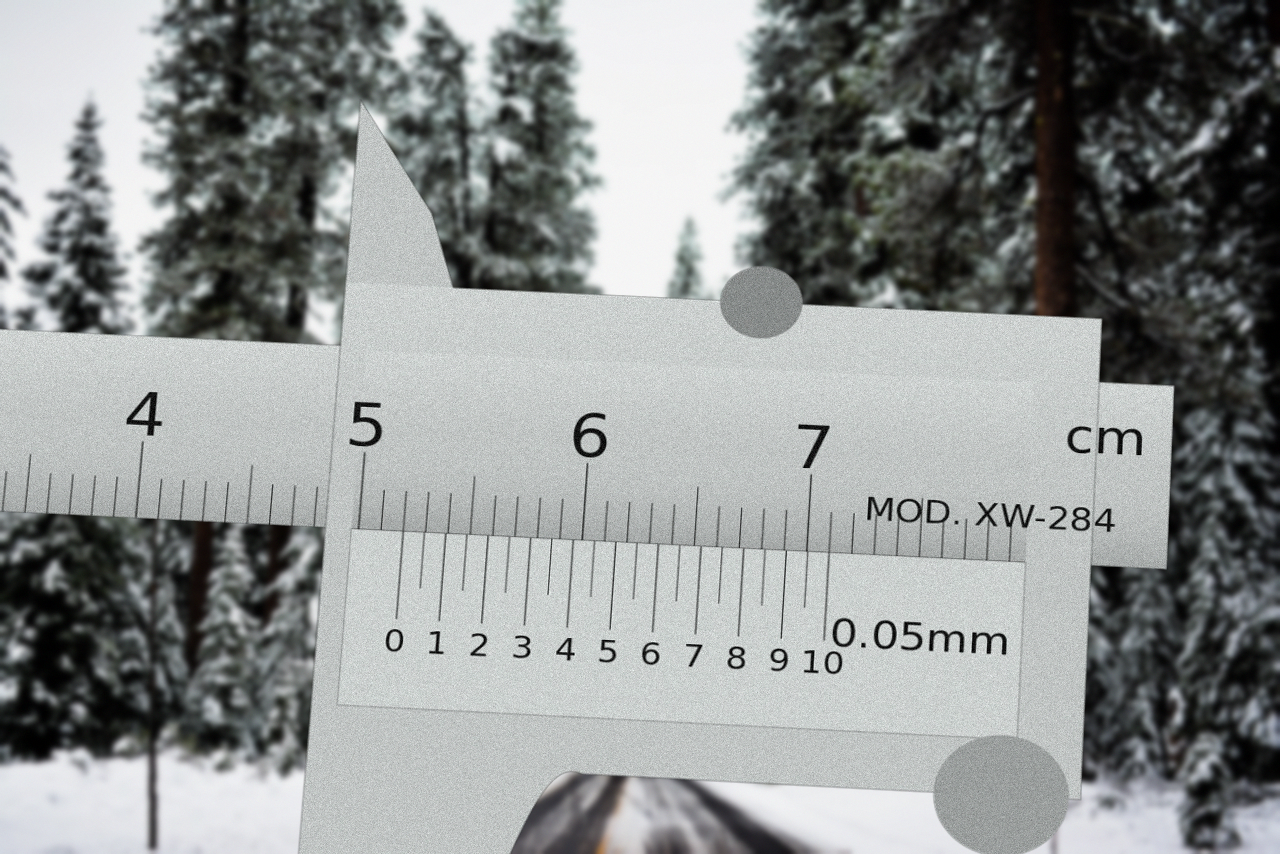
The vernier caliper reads 52.0 mm
